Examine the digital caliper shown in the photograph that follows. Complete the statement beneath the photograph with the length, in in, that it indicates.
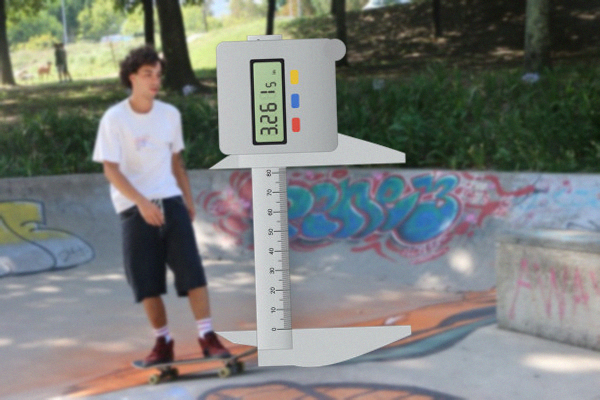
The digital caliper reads 3.2615 in
